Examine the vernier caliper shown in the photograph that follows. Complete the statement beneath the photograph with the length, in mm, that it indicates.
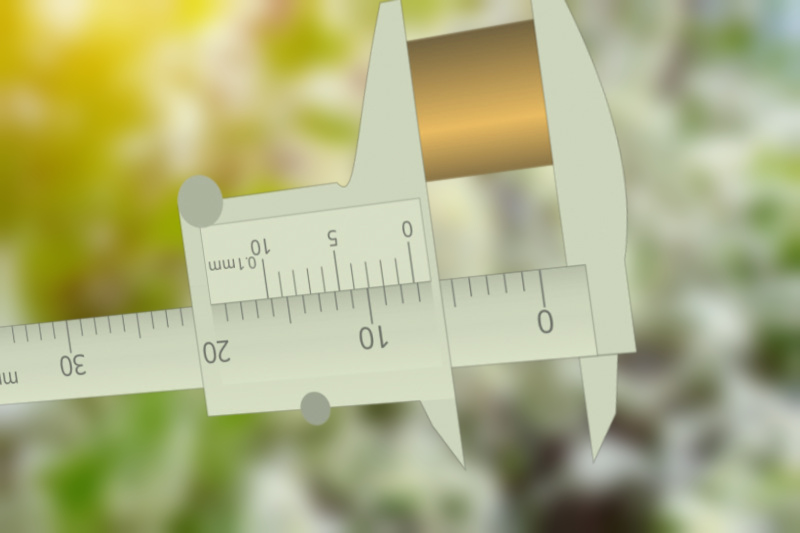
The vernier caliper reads 7.2 mm
